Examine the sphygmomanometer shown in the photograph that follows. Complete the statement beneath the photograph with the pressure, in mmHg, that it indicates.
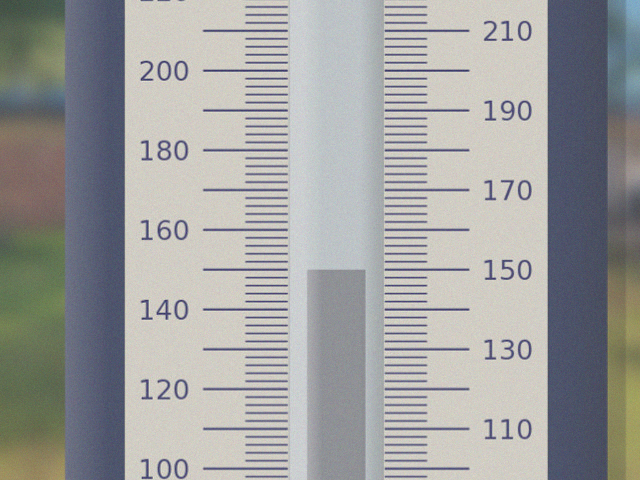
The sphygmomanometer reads 150 mmHg
